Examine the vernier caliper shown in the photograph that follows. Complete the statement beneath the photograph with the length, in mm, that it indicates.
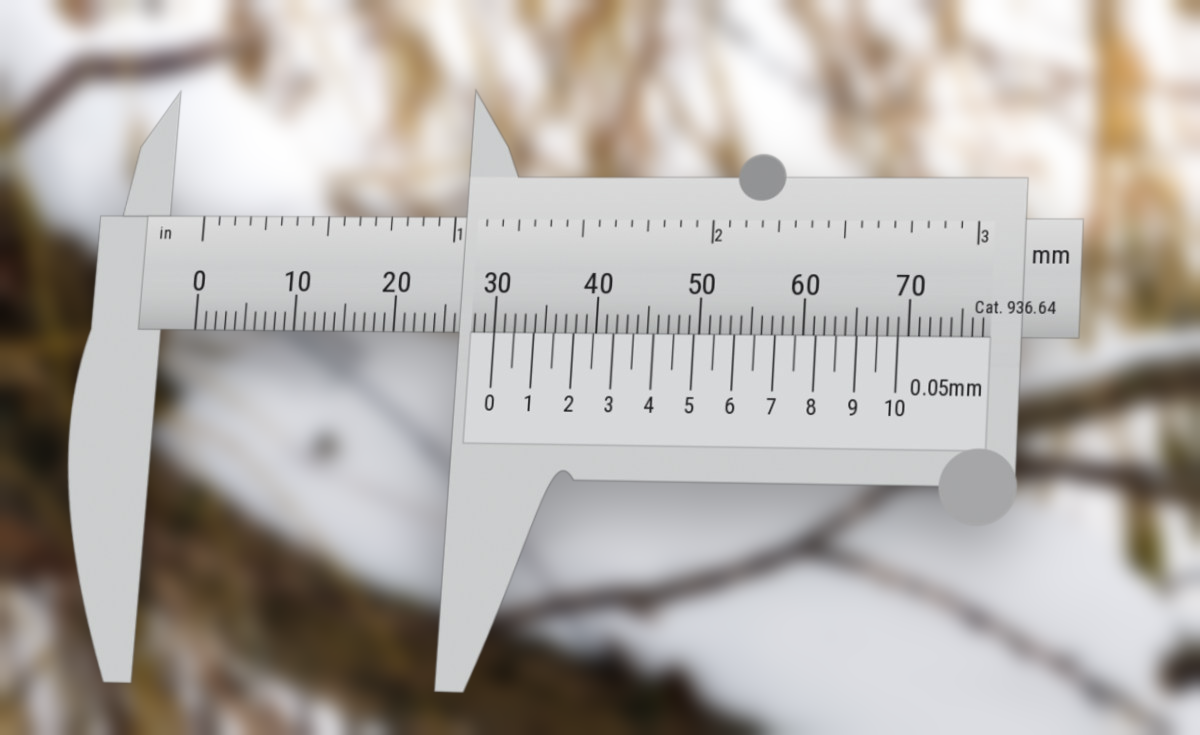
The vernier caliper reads 30.0 mm
